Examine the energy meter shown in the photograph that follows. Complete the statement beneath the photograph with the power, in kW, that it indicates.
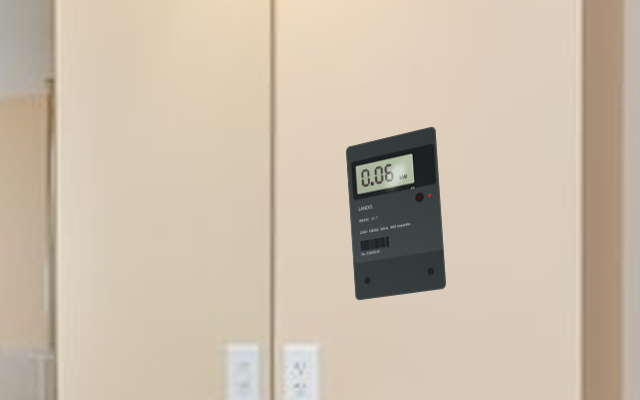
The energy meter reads 0.06 kW
